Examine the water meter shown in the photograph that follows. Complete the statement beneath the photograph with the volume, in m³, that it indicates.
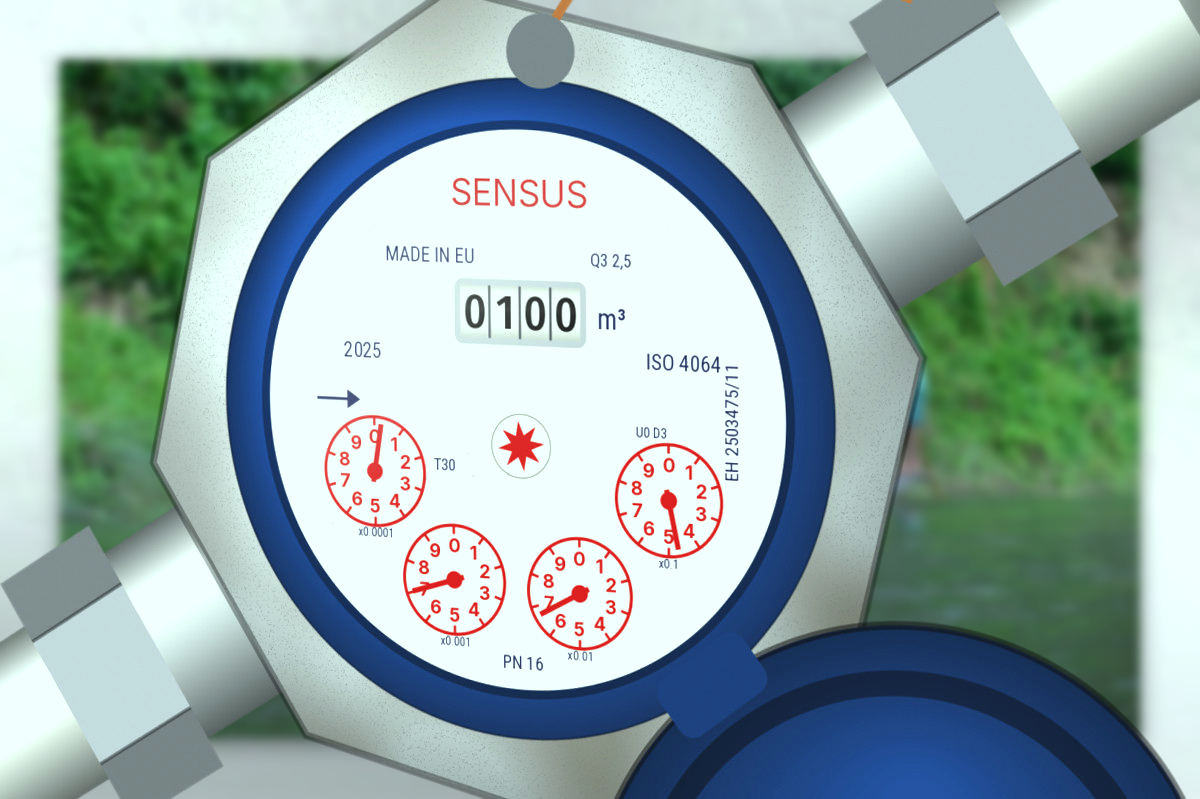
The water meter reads 100.4670 m³
